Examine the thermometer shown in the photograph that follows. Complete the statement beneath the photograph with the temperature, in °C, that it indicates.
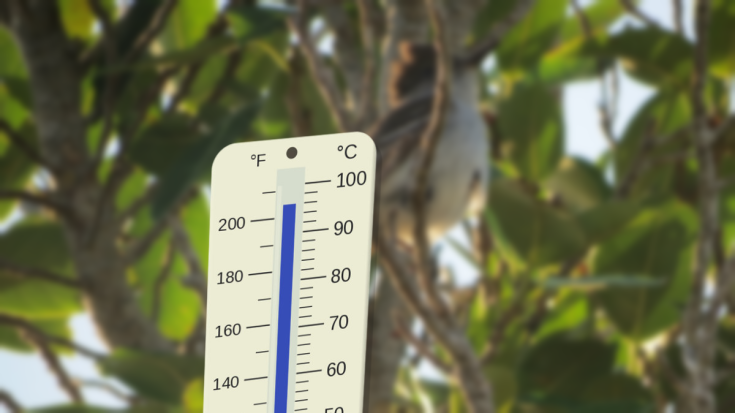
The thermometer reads 96 °C
